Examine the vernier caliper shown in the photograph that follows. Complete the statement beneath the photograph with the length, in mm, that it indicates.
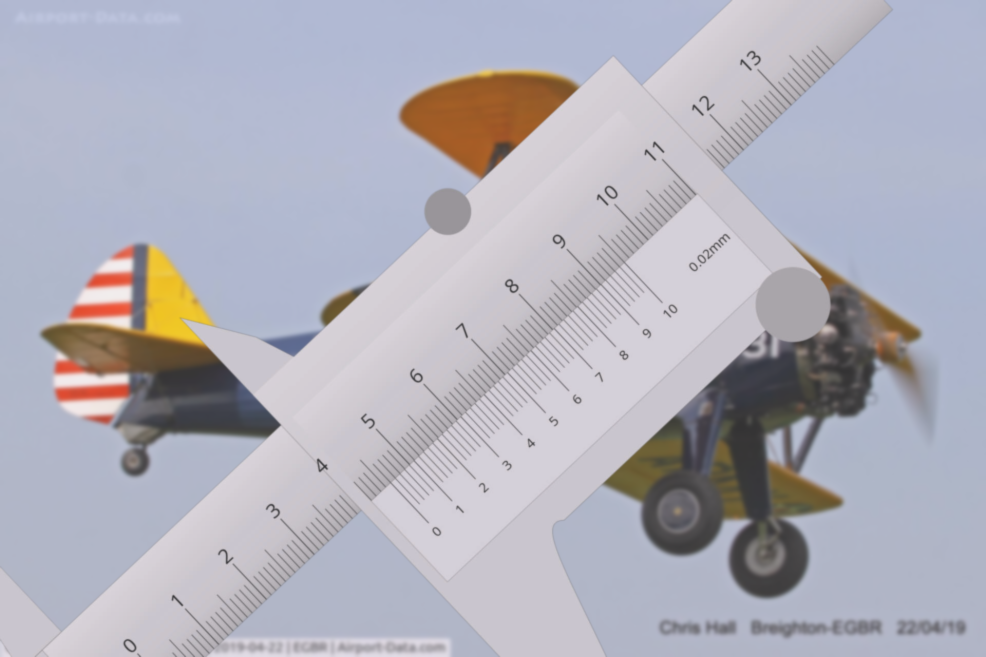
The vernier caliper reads 46.0 mm
